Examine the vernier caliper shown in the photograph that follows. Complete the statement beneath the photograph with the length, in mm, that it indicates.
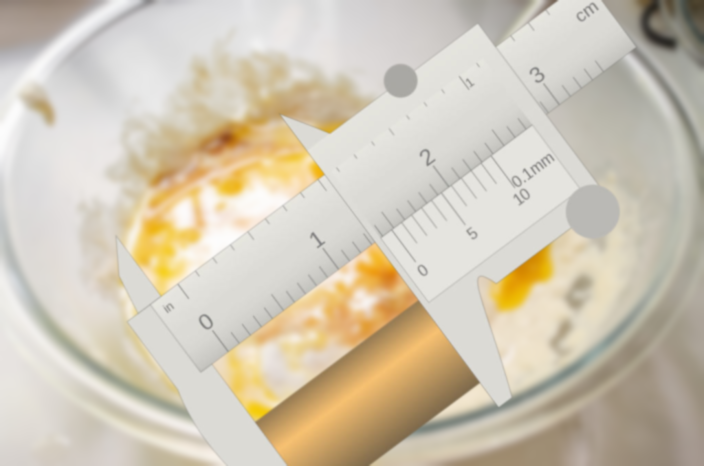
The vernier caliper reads 14.8 mm
